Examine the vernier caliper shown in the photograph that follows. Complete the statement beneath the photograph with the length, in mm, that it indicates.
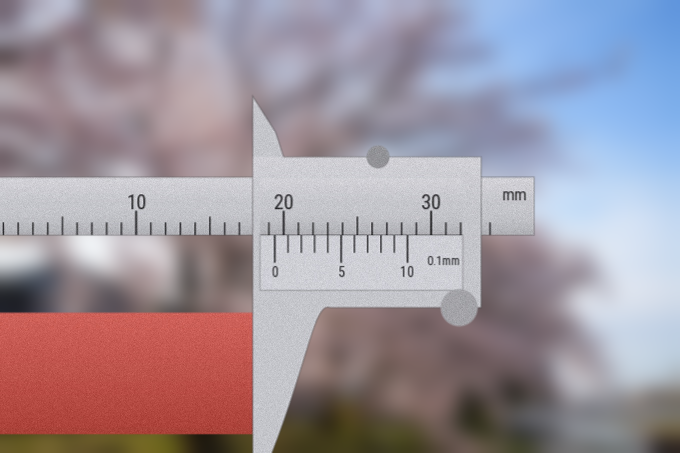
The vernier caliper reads 19.4 mm
